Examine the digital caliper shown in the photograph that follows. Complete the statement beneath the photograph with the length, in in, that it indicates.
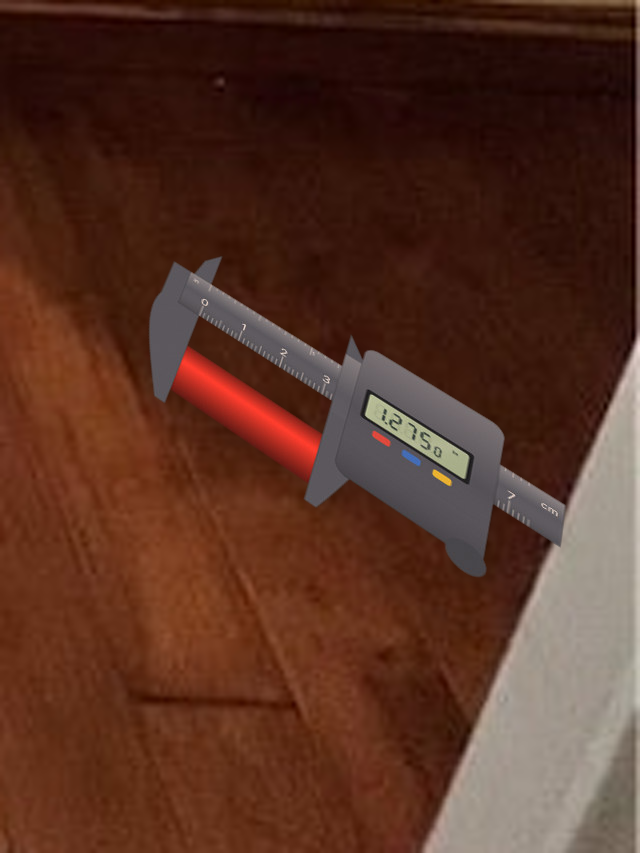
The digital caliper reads 1.2750 in
